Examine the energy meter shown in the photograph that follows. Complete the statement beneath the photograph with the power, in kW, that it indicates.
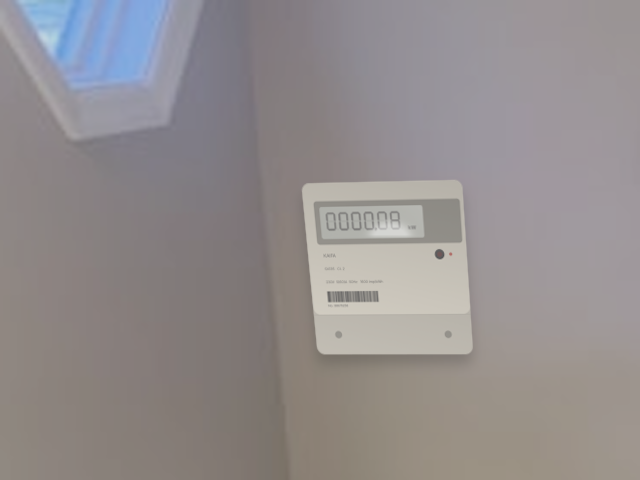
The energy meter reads 0.08 kW
